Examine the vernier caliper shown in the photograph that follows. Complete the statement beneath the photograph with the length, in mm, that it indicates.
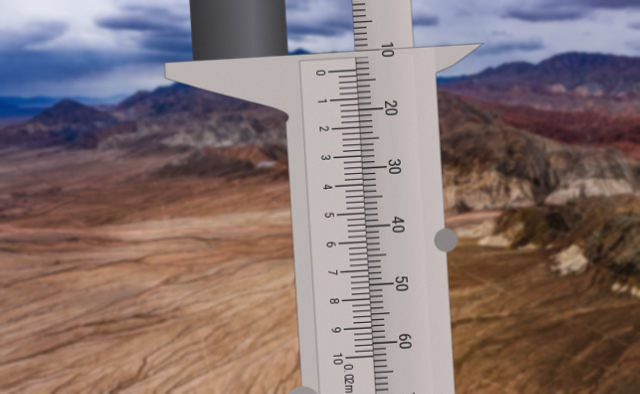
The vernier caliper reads 13.2 mm
